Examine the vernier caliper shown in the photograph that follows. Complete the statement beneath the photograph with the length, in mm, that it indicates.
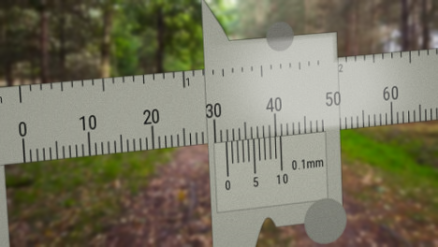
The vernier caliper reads 31.8 mm
